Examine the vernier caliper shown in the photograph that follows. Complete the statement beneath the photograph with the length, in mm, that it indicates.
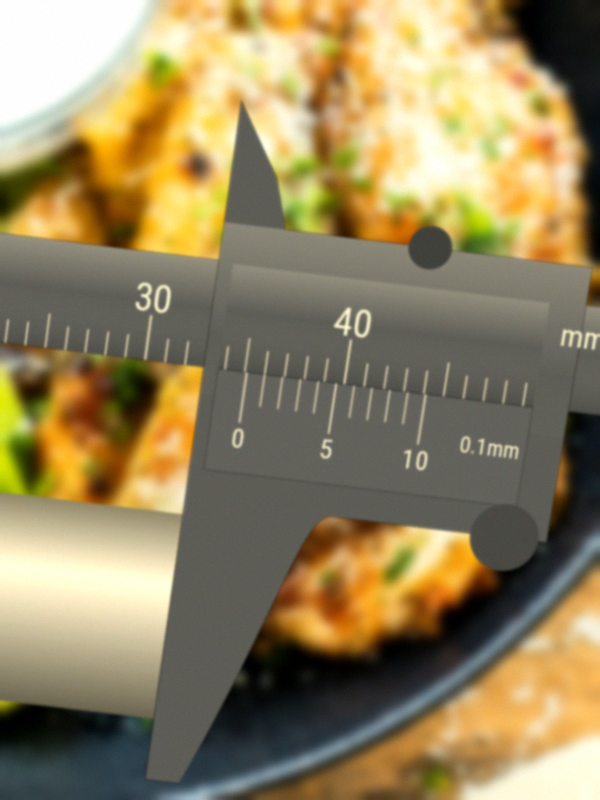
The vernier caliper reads 35.1 mm
